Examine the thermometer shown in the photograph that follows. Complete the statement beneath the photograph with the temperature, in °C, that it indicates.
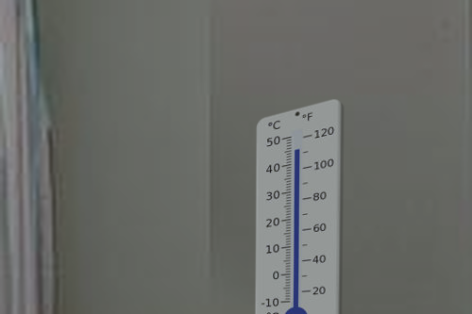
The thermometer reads 45 °C
